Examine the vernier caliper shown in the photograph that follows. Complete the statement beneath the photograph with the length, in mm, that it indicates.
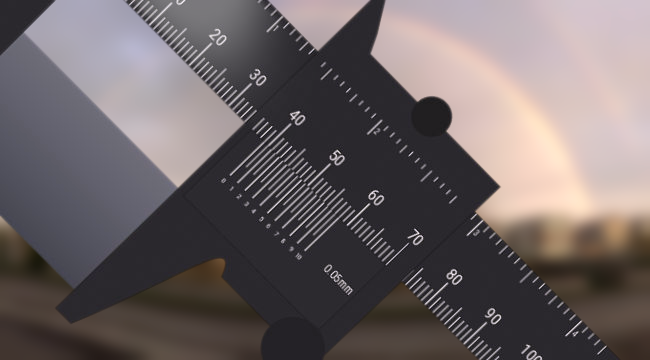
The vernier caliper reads 39.0 mm
